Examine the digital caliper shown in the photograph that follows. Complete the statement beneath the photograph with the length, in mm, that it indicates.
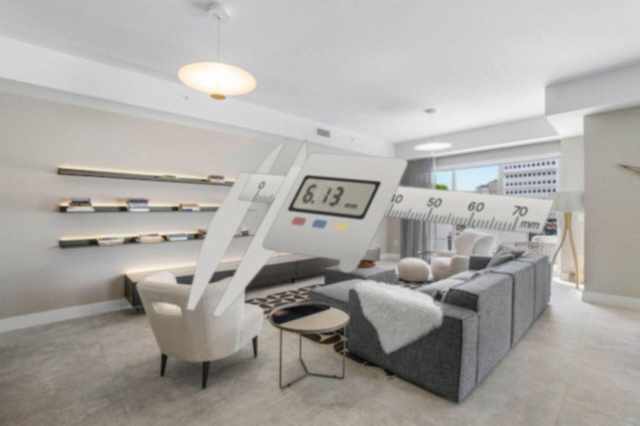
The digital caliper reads 6.13 mm
